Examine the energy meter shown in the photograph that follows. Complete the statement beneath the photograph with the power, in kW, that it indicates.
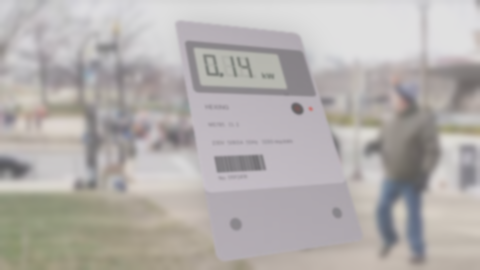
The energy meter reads 0.14 kW
